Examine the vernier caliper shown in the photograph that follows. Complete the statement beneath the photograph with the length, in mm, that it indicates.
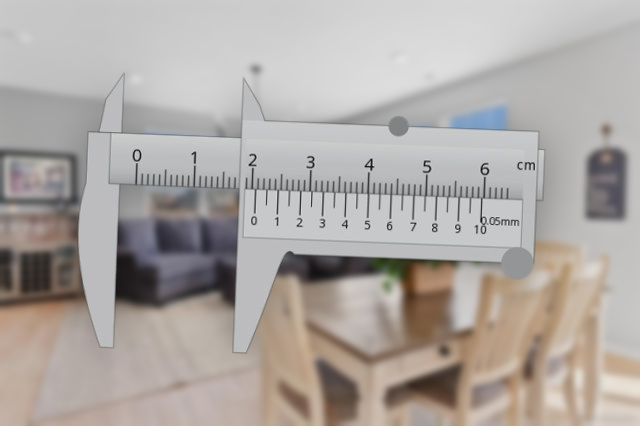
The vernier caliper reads 20.6 mm
